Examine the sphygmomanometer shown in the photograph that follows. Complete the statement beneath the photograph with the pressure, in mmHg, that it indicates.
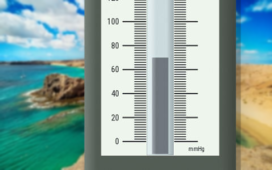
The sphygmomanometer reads 70 mmHg
